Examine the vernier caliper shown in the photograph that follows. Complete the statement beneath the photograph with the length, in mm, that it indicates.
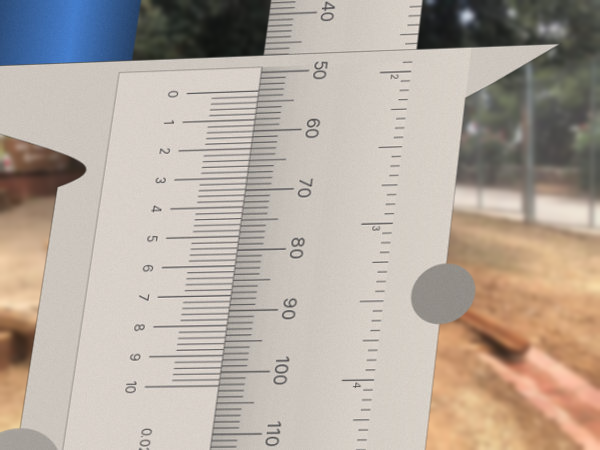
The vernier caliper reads 53.2 mm
